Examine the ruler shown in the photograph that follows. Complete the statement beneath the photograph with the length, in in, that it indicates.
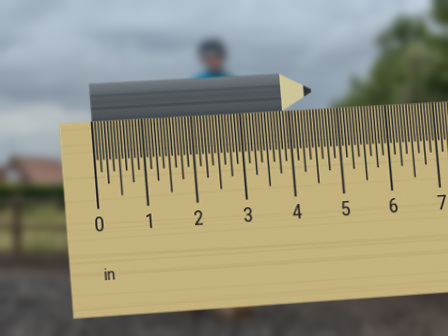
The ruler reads 4.5 in
